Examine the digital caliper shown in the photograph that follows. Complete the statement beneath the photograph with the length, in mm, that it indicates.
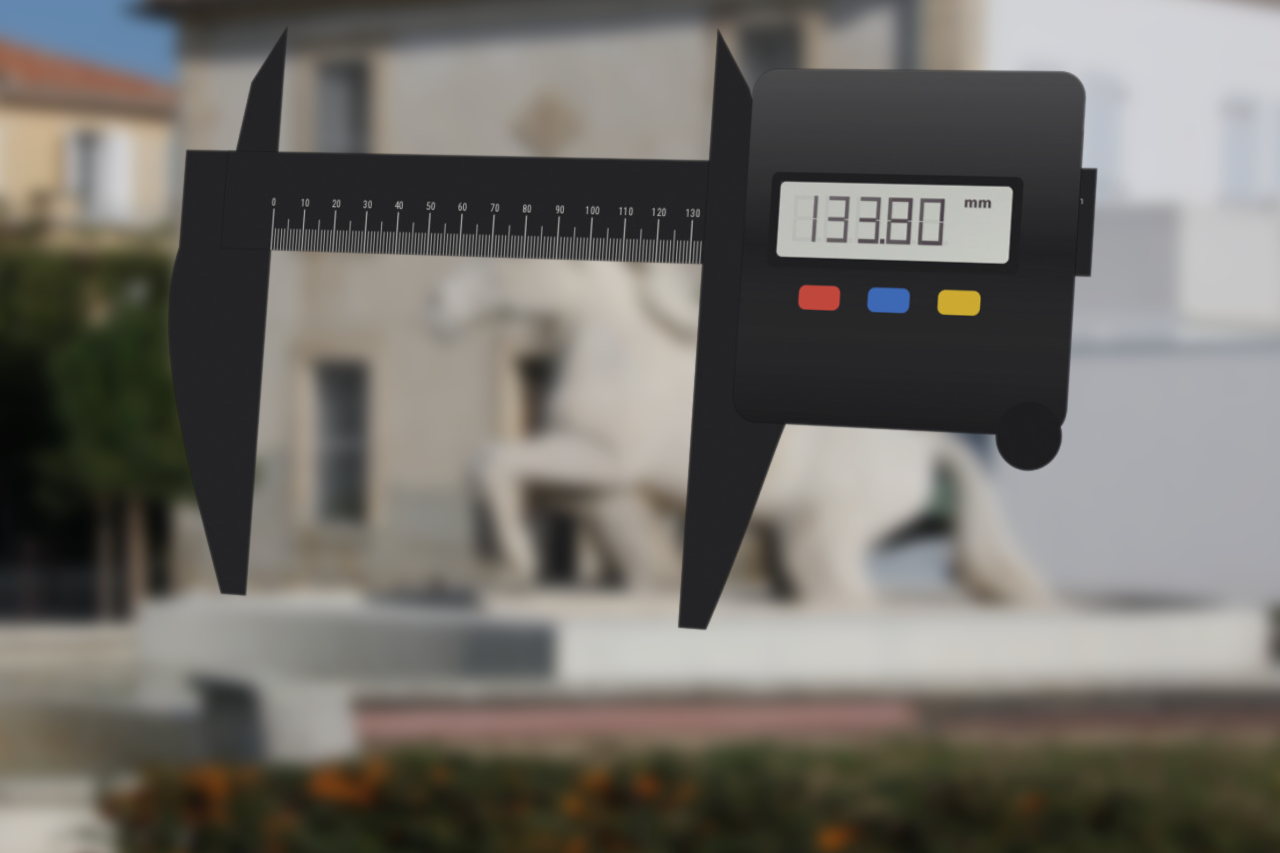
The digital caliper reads 133.80 mm
